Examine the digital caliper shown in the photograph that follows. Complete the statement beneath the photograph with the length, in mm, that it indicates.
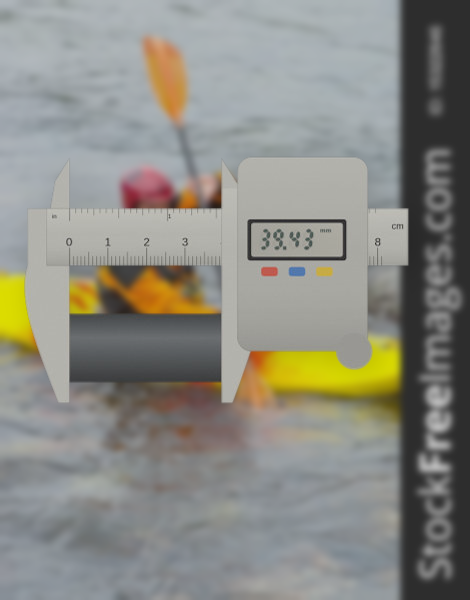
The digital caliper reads 39.43 mm
